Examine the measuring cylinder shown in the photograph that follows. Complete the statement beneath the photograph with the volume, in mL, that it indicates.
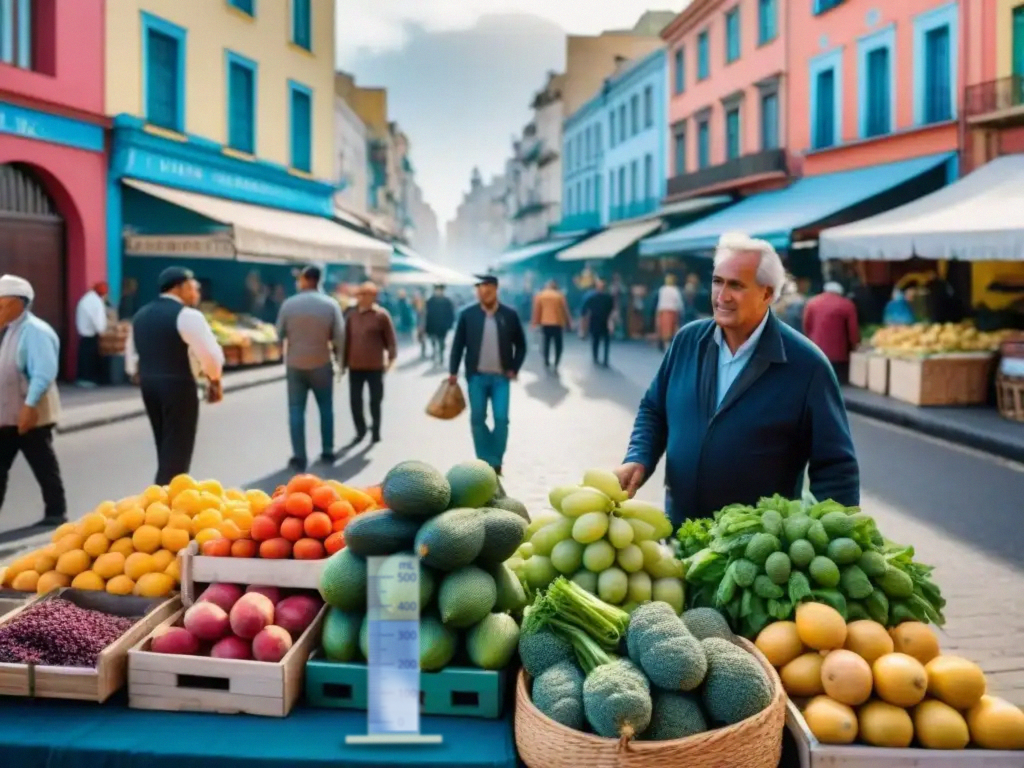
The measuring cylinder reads 350 mL
